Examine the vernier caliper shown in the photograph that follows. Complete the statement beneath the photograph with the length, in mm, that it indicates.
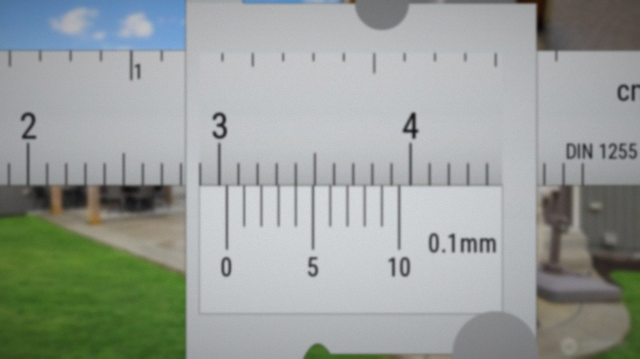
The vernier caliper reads 30.4 mm
